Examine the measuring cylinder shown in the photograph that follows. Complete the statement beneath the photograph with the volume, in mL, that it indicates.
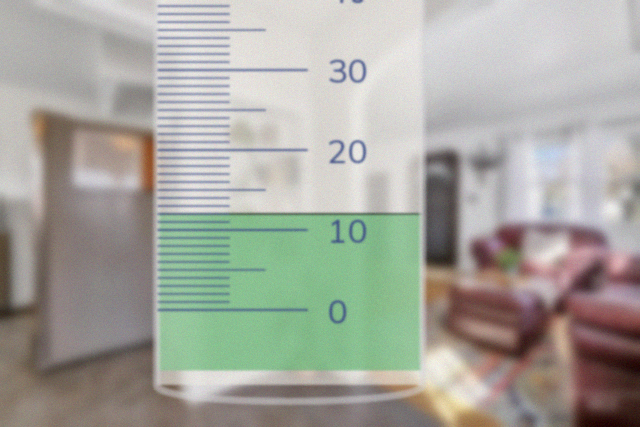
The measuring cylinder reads 12 mL
